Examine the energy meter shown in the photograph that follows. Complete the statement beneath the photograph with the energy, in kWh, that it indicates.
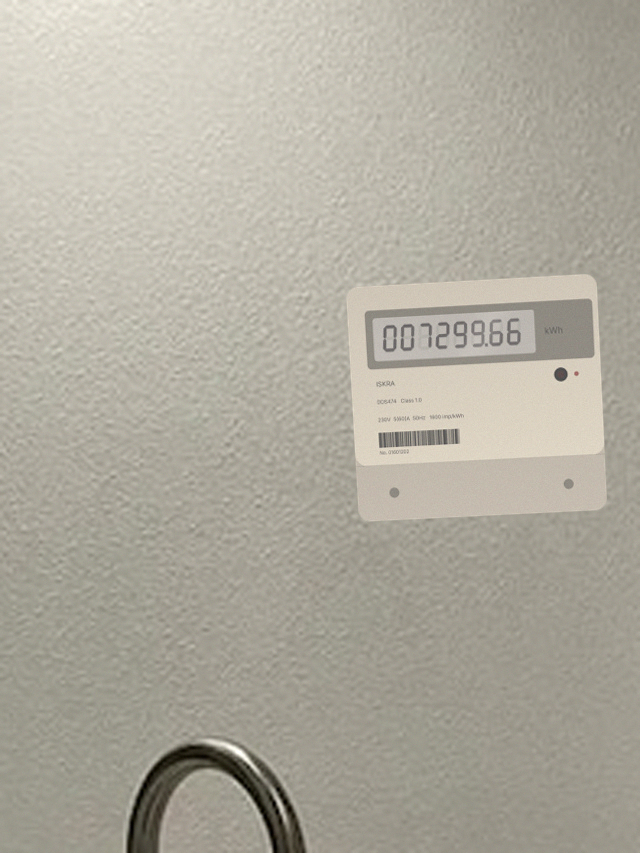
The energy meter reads 7299.66 kWh
